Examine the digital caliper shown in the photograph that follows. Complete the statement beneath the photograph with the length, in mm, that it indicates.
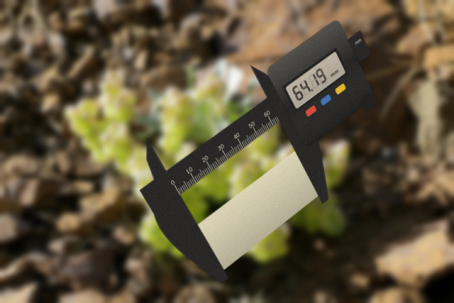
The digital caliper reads 64.19 mm
